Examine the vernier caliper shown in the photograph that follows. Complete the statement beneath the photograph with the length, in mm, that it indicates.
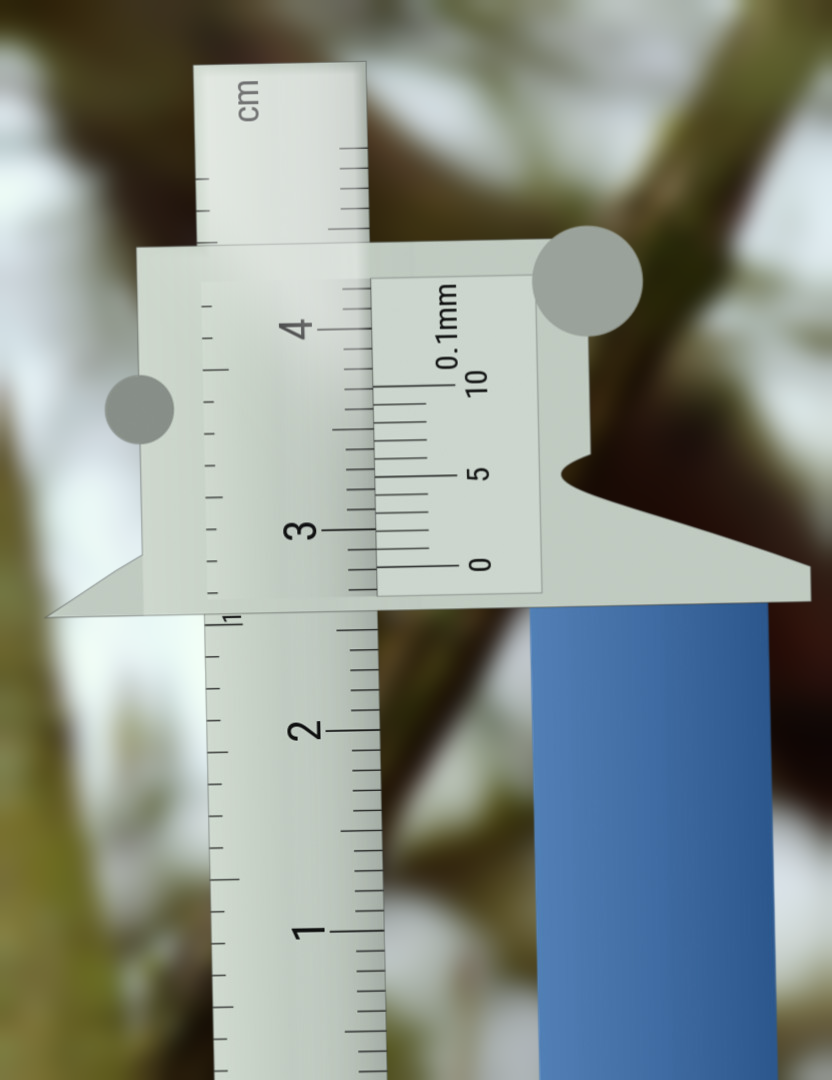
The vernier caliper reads 28.1 mm
